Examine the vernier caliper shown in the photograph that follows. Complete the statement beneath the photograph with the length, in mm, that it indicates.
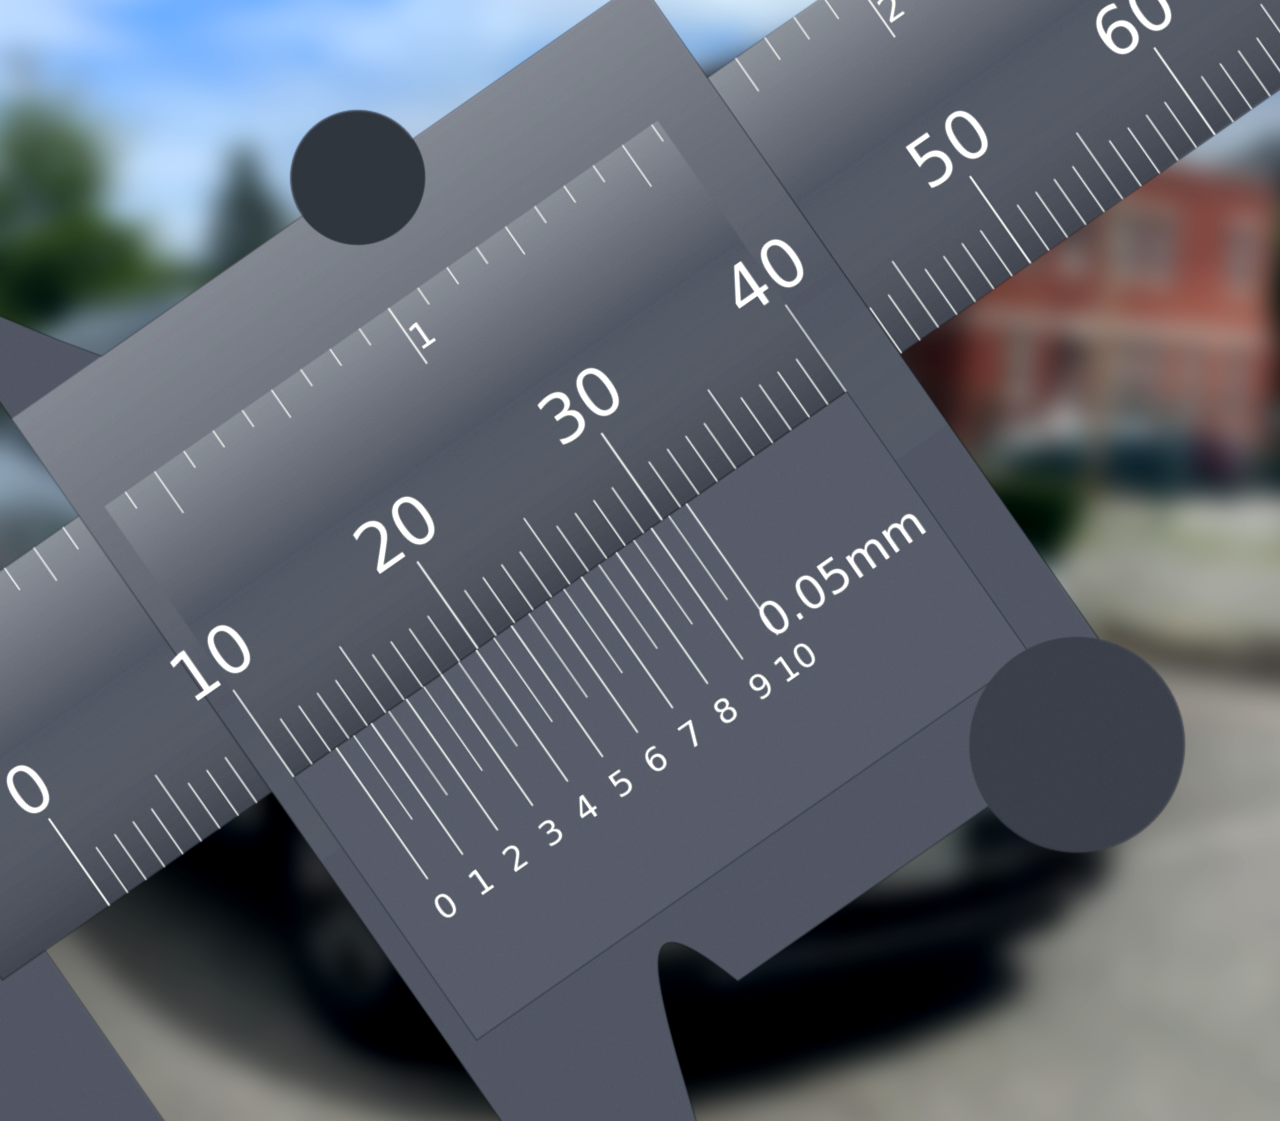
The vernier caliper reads 12.3 mm
